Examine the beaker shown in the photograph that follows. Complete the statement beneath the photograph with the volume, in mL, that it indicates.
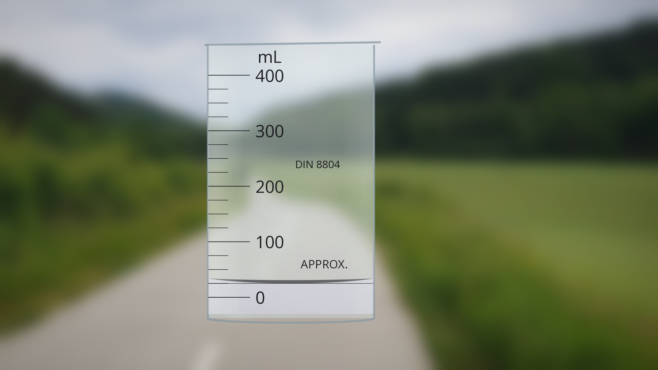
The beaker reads 25 mL
